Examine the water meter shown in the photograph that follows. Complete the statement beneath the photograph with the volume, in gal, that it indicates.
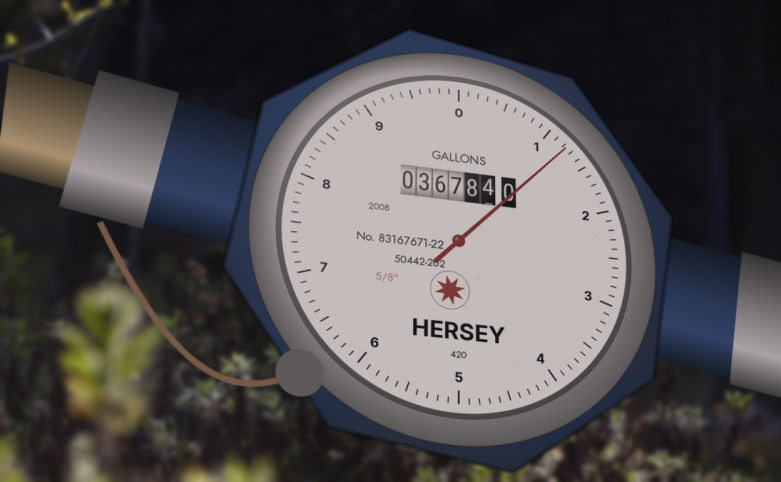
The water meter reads 367841.2 gal
